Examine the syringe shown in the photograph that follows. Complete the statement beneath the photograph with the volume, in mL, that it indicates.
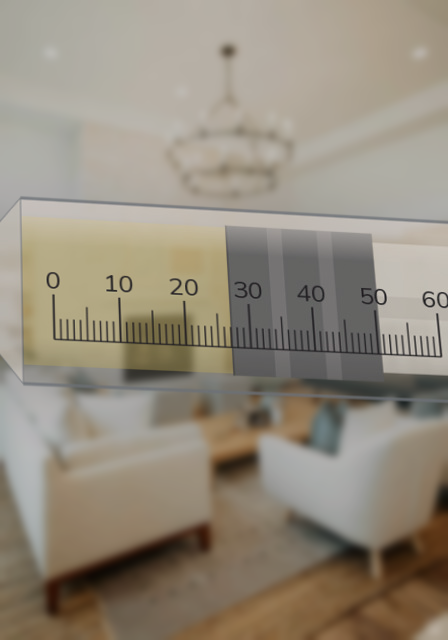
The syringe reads 27 mL
